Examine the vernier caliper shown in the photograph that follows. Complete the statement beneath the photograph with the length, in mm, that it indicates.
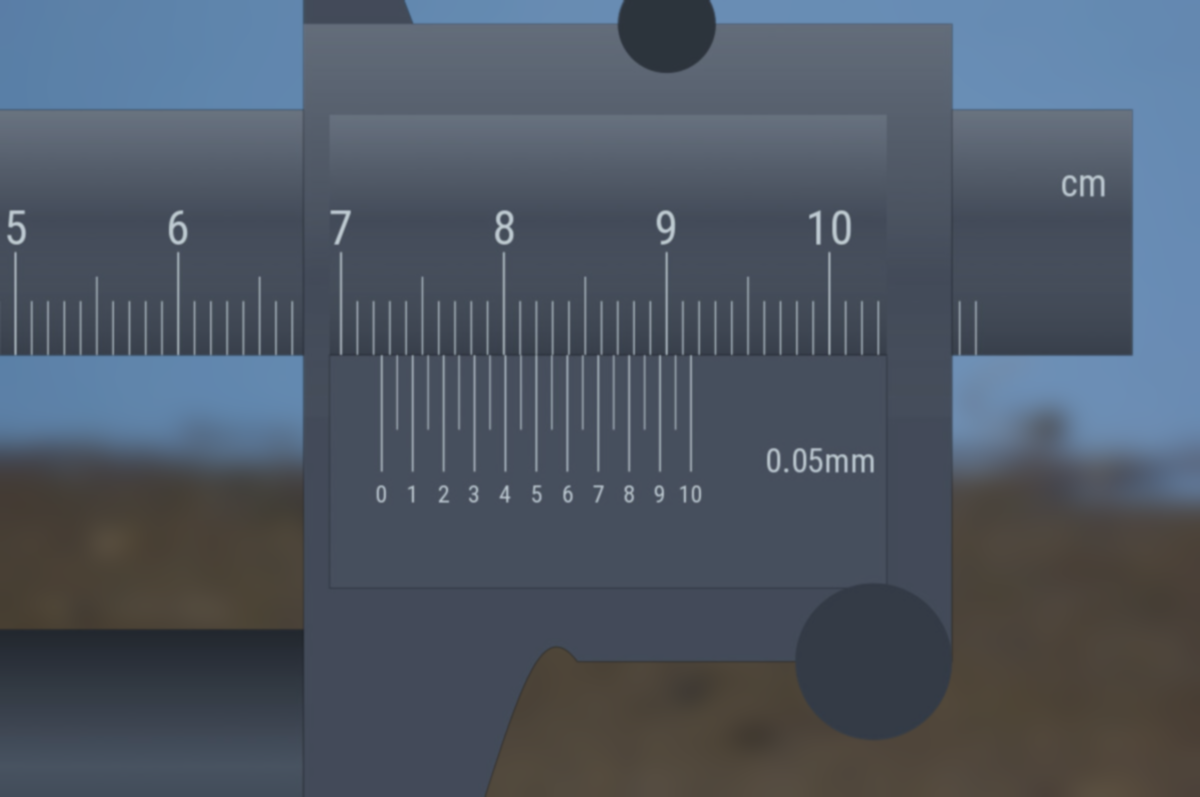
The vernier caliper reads 72.5 mm
